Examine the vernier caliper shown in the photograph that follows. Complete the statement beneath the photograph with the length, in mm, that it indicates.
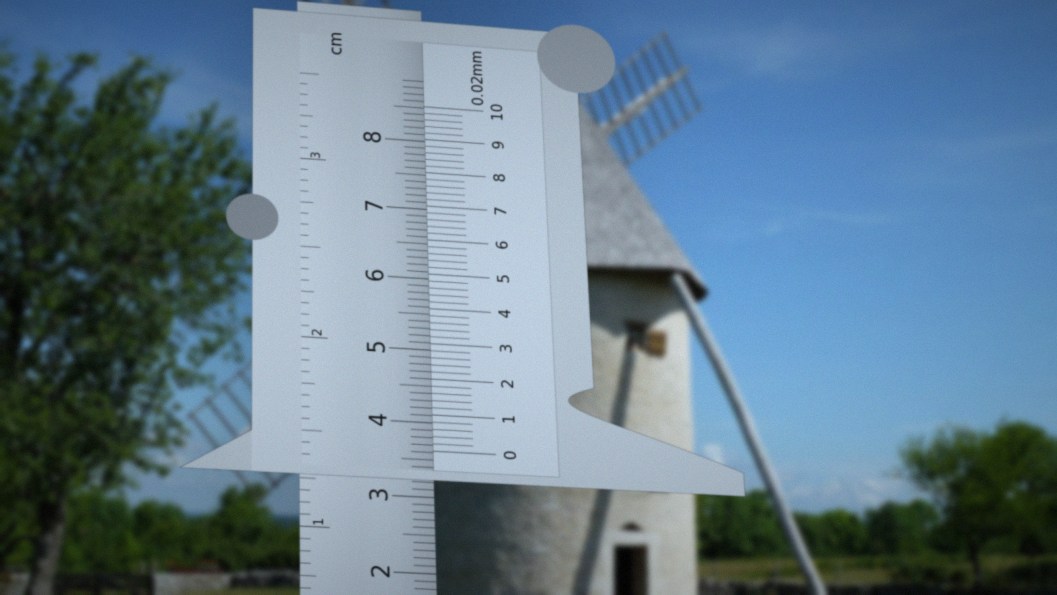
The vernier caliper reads 36.2 mm
